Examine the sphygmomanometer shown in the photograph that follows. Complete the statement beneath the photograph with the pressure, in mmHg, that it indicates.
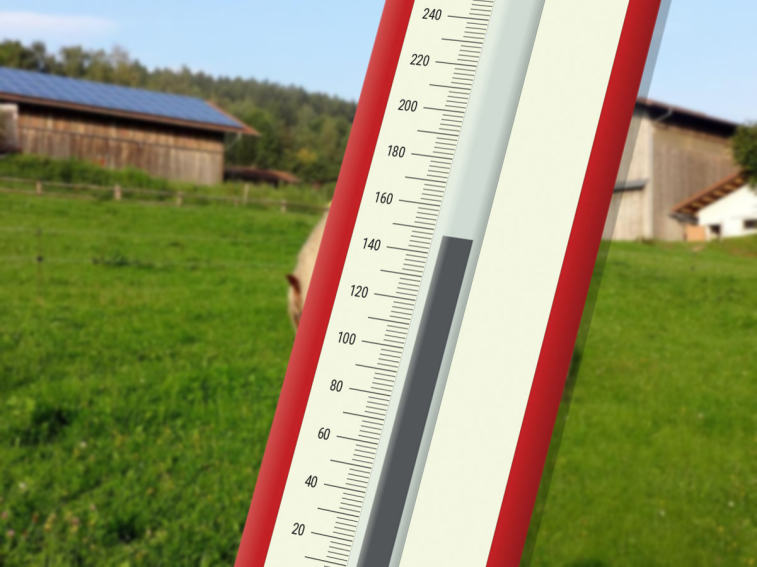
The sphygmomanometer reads 148 mmHg
